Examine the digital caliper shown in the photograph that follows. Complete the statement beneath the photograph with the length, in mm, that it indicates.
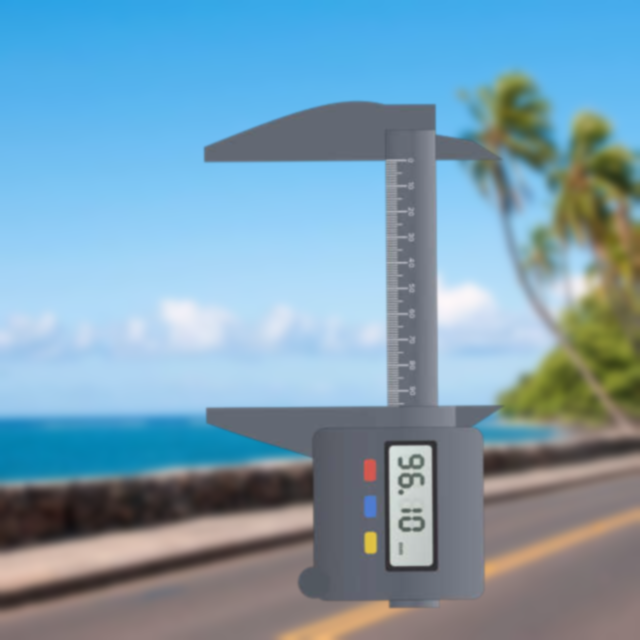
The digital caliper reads 96.10 mm
